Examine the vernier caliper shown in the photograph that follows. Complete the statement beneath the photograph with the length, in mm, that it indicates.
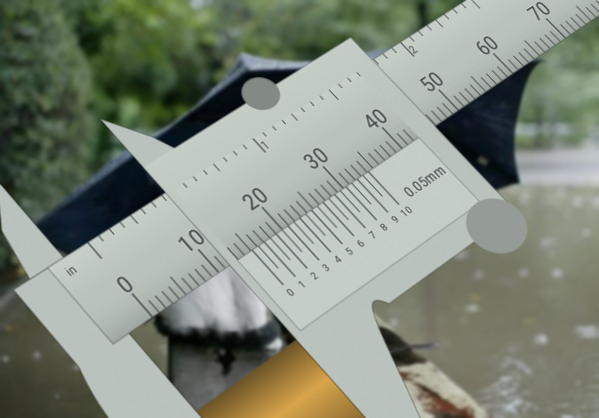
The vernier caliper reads 15.2 mm
